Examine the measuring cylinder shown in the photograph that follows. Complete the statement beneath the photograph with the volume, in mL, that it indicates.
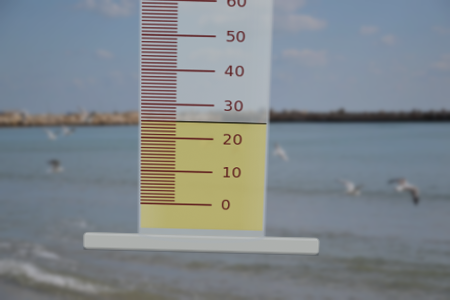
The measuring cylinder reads 25 mL
